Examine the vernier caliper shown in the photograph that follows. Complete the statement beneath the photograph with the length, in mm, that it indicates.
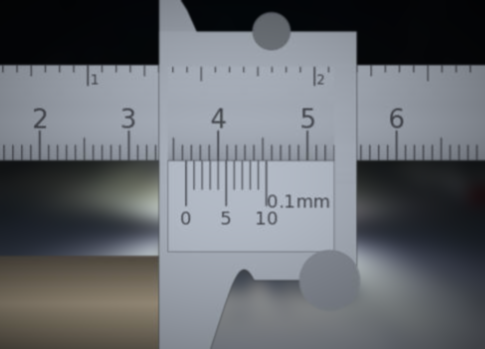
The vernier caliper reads 36.4 mm
